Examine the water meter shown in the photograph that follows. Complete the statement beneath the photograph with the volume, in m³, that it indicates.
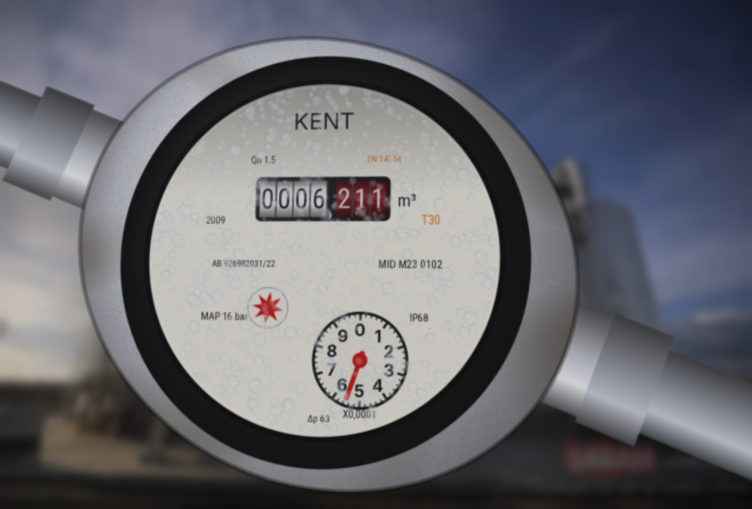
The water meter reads 6.2115 m³
